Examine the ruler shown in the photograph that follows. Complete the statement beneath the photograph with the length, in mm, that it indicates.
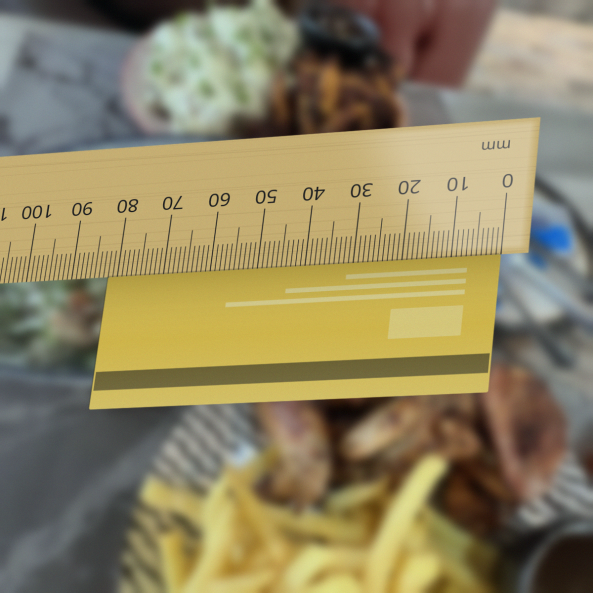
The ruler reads 82 mm
